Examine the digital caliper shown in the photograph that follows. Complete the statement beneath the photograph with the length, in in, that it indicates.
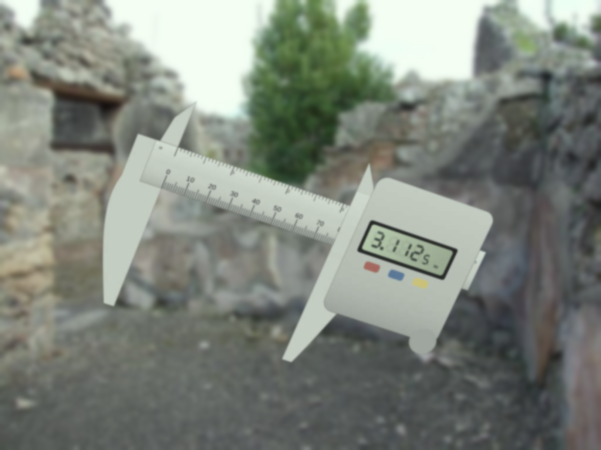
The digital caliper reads 3.1125 in
